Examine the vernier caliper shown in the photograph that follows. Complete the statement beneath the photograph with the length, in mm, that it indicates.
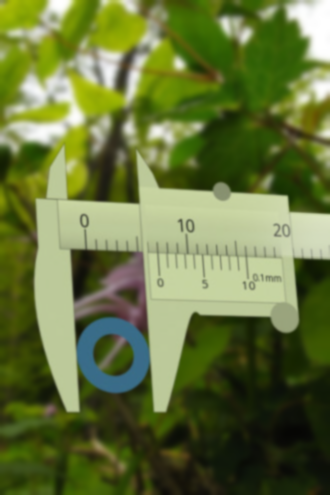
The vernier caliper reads 7.0 mm
